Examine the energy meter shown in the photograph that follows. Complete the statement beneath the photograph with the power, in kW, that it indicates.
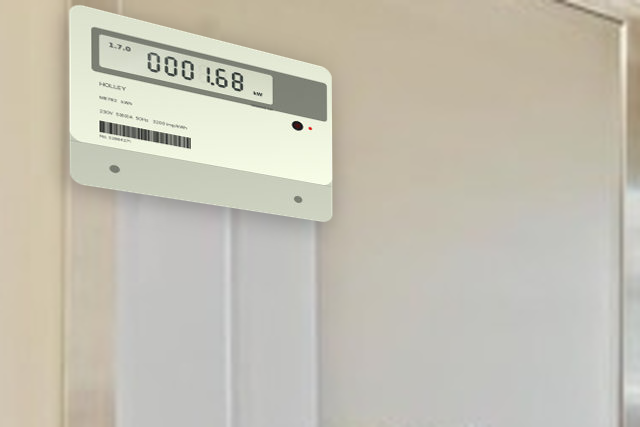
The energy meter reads 1.68 kW
